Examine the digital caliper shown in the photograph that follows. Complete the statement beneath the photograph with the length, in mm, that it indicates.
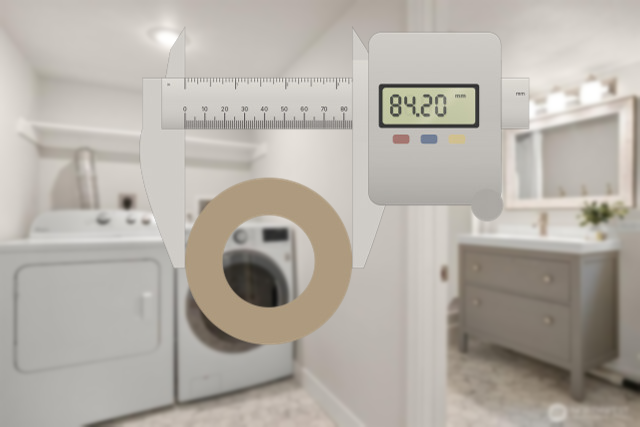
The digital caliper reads 84.20 mm
